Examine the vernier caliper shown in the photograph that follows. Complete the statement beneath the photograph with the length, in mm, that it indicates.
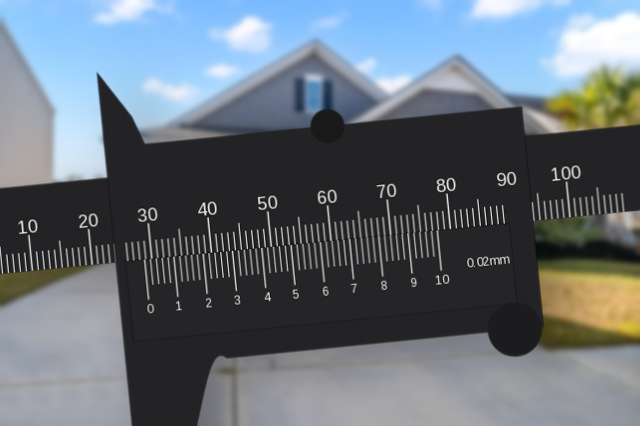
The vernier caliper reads 28.8 mm
